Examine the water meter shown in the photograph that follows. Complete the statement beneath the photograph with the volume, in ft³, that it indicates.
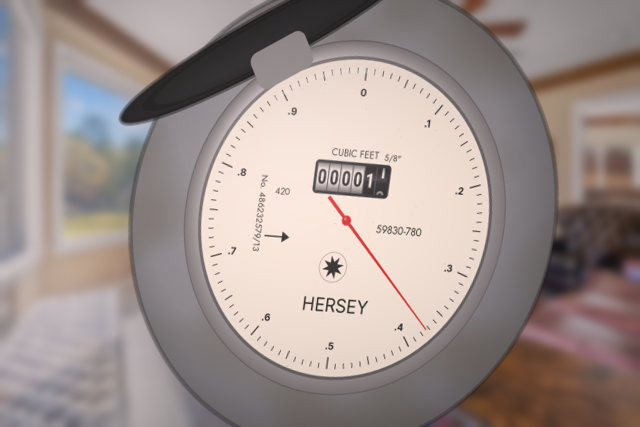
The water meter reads 11.37 ft³
